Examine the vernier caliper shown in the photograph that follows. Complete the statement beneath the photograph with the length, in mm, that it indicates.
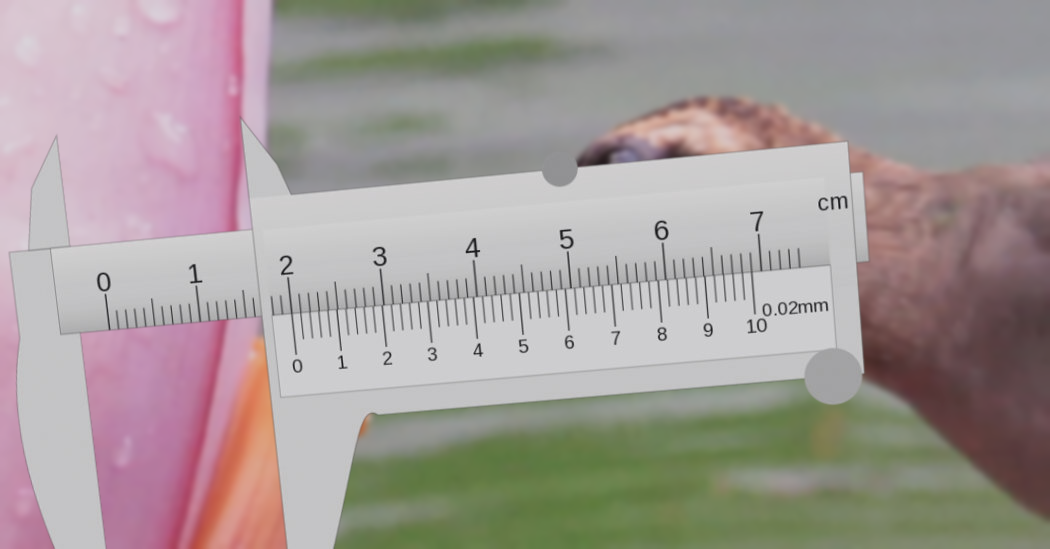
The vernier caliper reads 20.0 mm
